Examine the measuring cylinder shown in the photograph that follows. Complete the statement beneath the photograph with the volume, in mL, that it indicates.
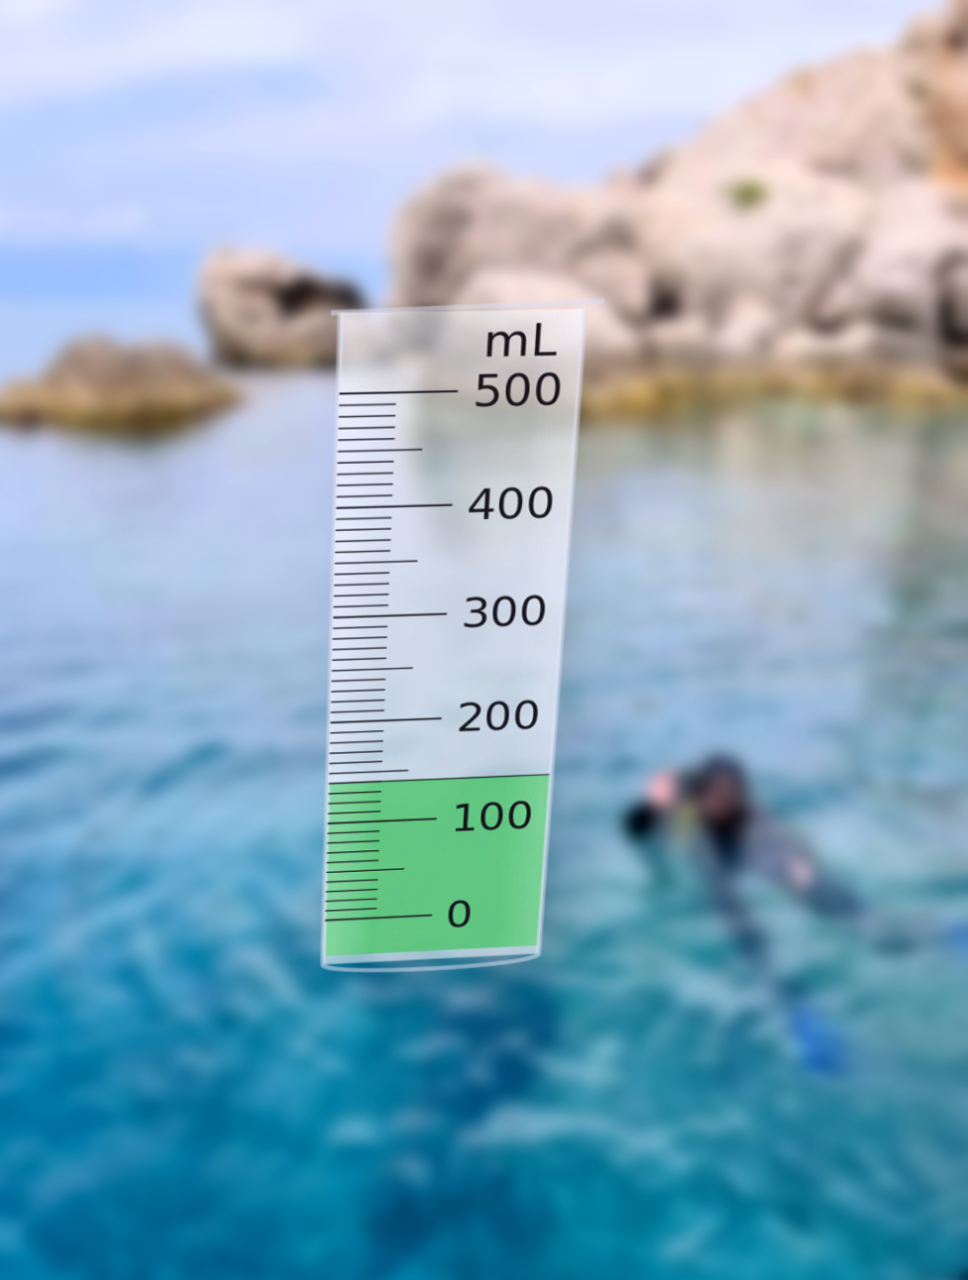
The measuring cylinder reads 140 mL
